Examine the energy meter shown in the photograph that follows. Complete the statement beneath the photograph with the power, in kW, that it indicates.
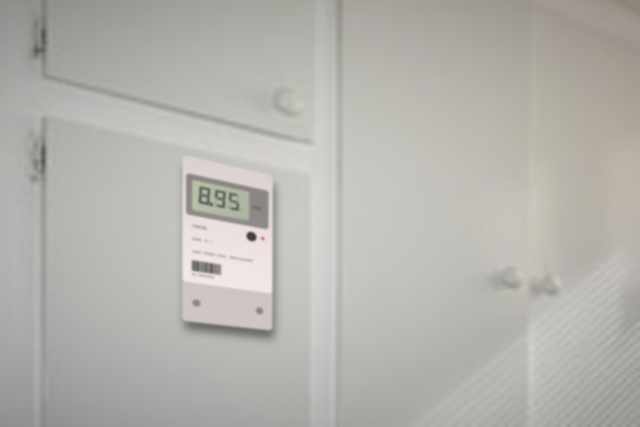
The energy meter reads 8.95 kW
